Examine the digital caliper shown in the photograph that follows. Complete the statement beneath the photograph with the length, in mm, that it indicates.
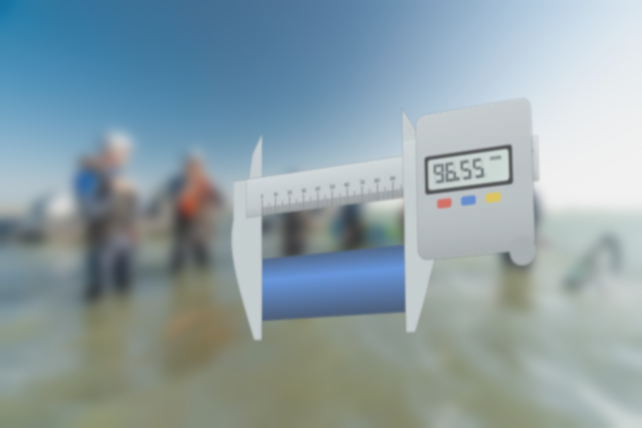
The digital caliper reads 96.55 mm
